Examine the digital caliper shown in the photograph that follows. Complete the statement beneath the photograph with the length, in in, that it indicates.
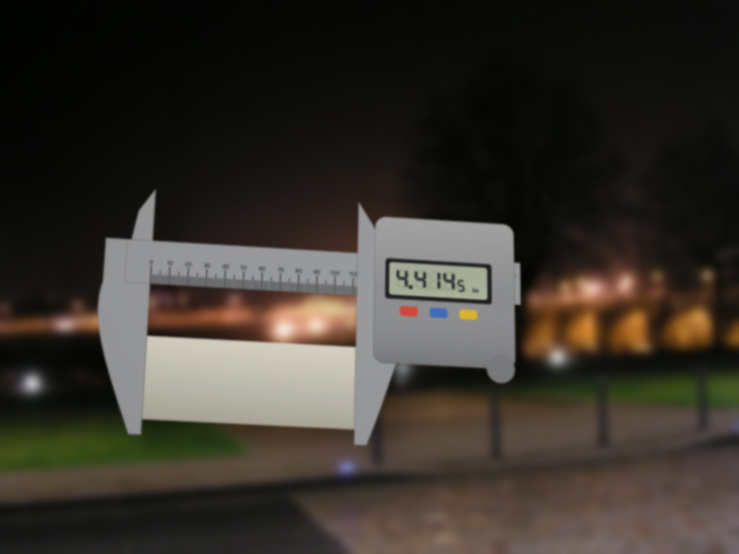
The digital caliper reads 4.4145 in
